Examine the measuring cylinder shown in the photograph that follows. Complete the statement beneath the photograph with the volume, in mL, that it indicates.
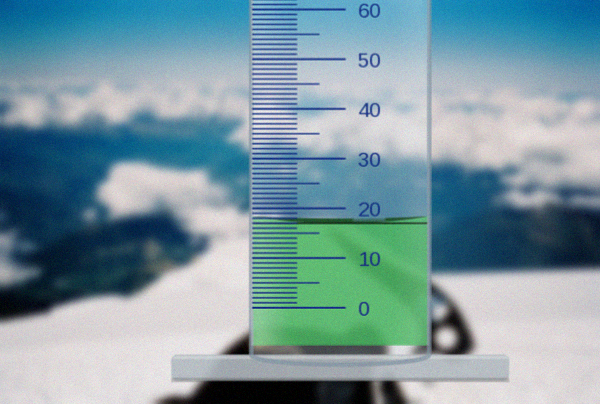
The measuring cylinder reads 17 mL
